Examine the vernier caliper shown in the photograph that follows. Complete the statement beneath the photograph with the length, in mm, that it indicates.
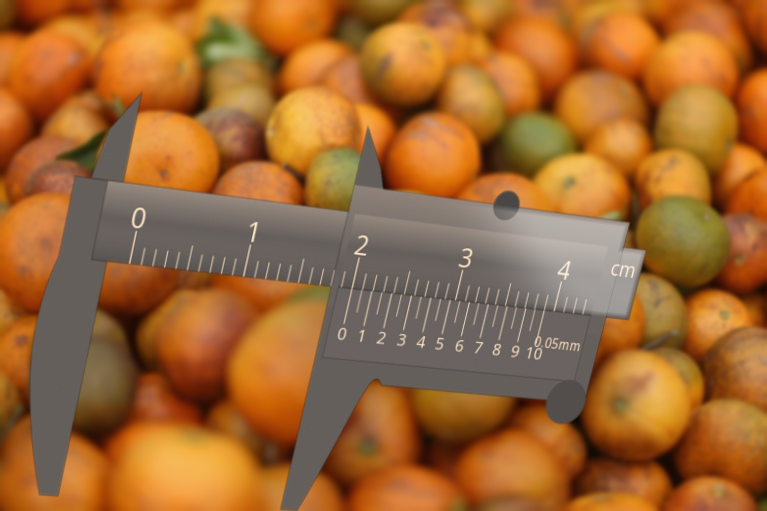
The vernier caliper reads 20.0 mm
